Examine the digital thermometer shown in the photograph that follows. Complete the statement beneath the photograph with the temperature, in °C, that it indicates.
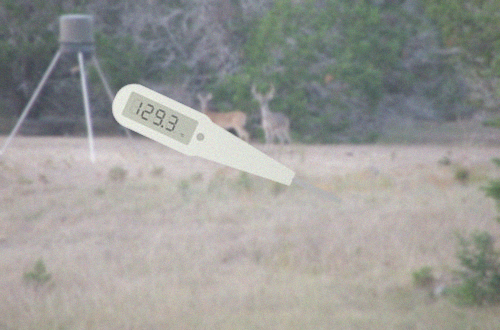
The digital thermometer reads 129.3 °C
